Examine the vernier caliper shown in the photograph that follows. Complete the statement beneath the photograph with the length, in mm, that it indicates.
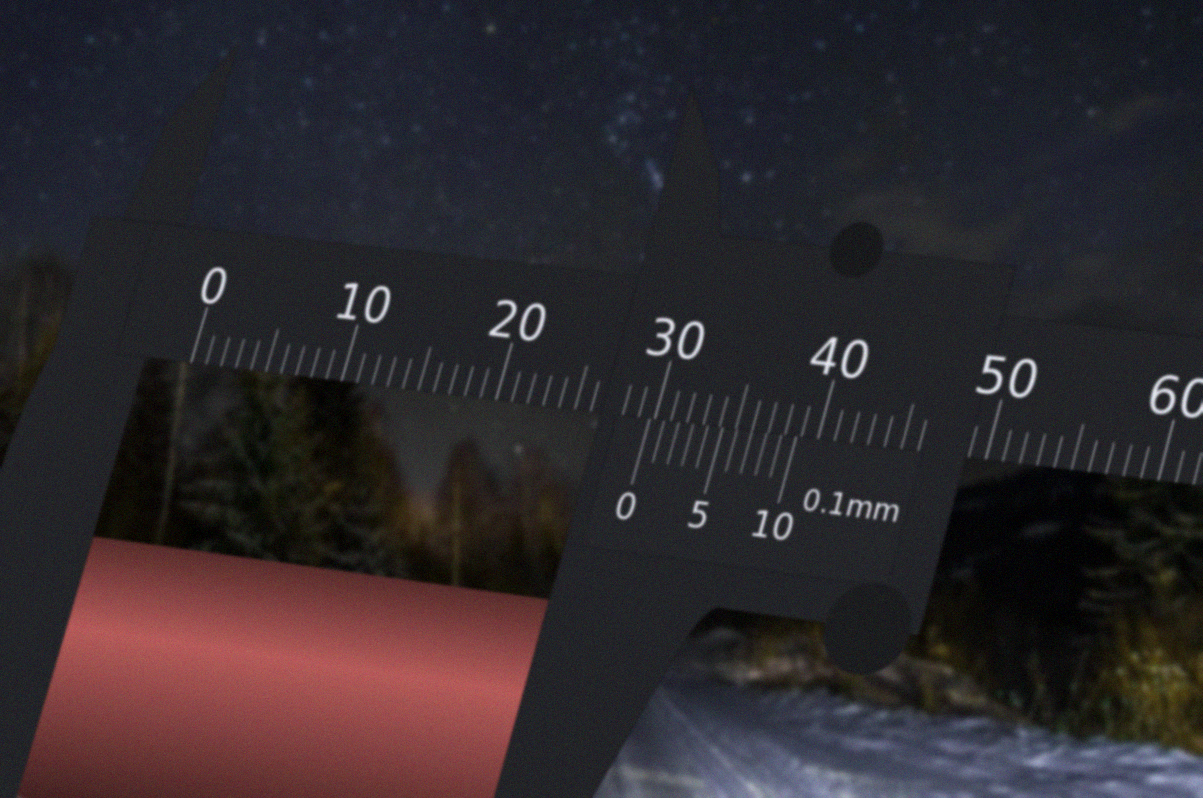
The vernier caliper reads 29.7 mm
